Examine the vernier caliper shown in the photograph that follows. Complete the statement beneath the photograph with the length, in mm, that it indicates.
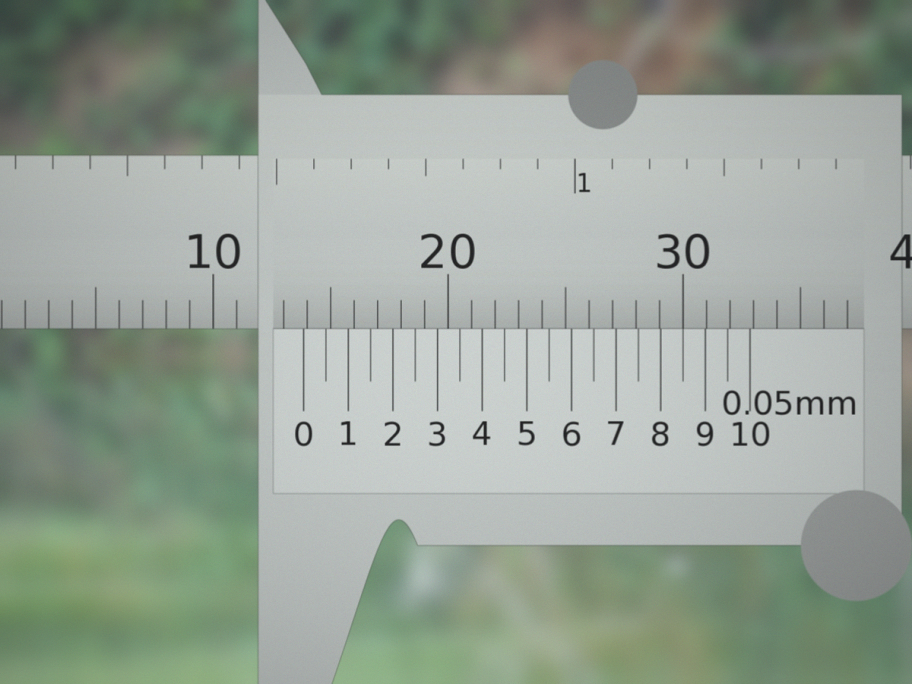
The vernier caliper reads 13.85 mm
